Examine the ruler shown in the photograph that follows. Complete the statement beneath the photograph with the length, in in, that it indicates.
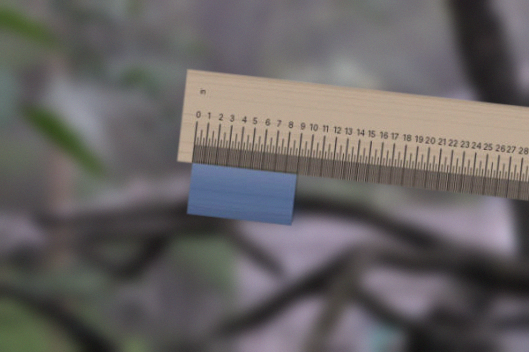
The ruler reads 9 in
